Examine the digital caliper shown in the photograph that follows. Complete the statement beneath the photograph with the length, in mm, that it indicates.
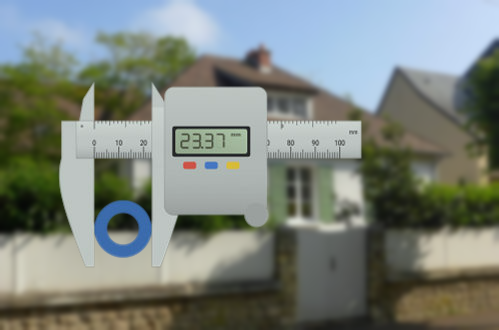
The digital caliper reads 23.37 mm
